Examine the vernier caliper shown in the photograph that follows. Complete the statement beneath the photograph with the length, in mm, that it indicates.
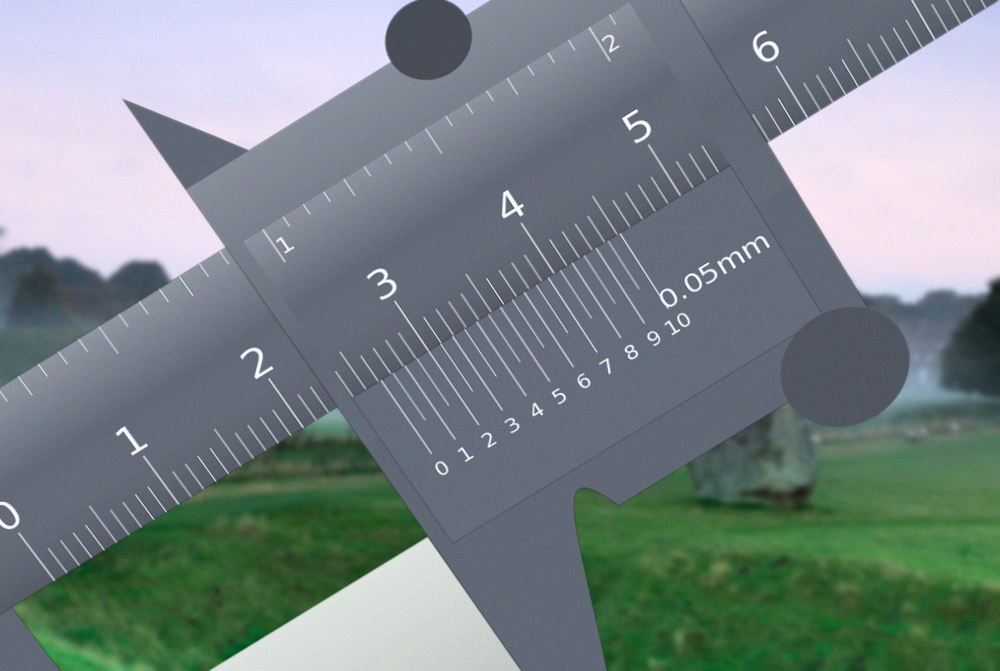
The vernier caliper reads 26.2 mm
